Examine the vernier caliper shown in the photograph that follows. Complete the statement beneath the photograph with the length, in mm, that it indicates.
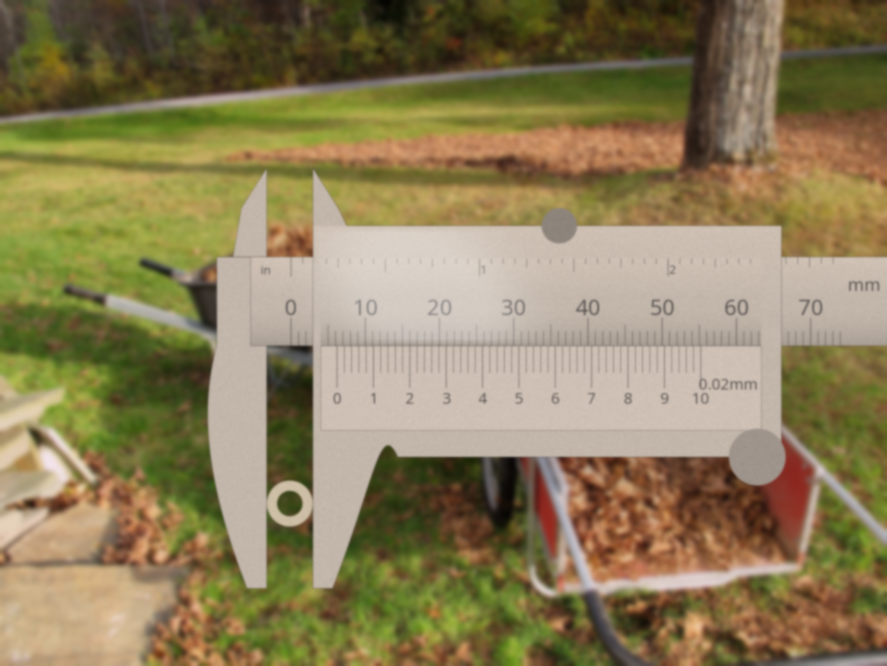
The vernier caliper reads 6.2 mm
